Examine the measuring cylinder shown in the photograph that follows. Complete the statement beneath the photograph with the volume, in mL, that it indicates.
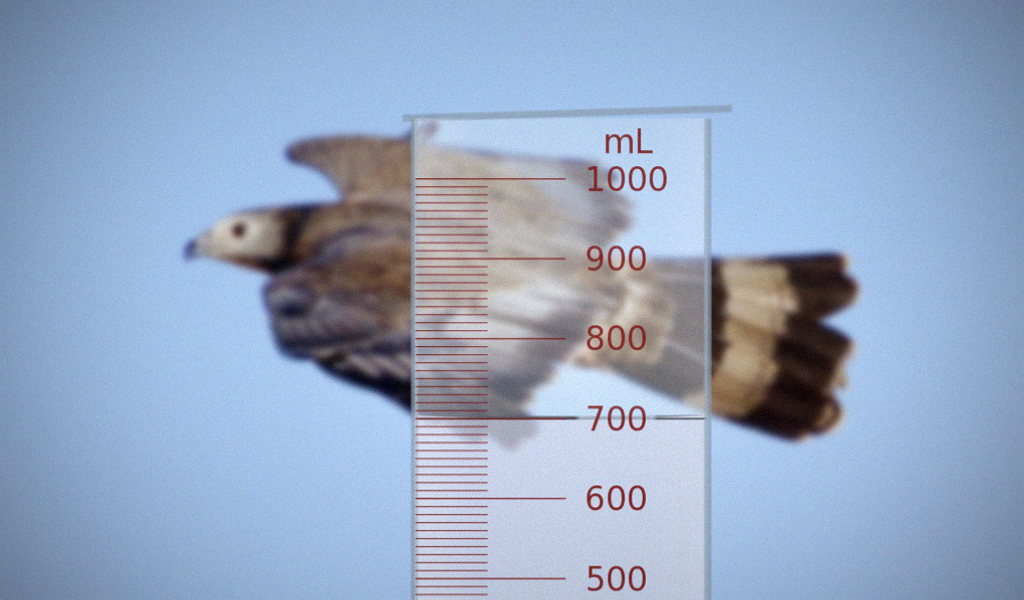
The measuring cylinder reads 700 mL
